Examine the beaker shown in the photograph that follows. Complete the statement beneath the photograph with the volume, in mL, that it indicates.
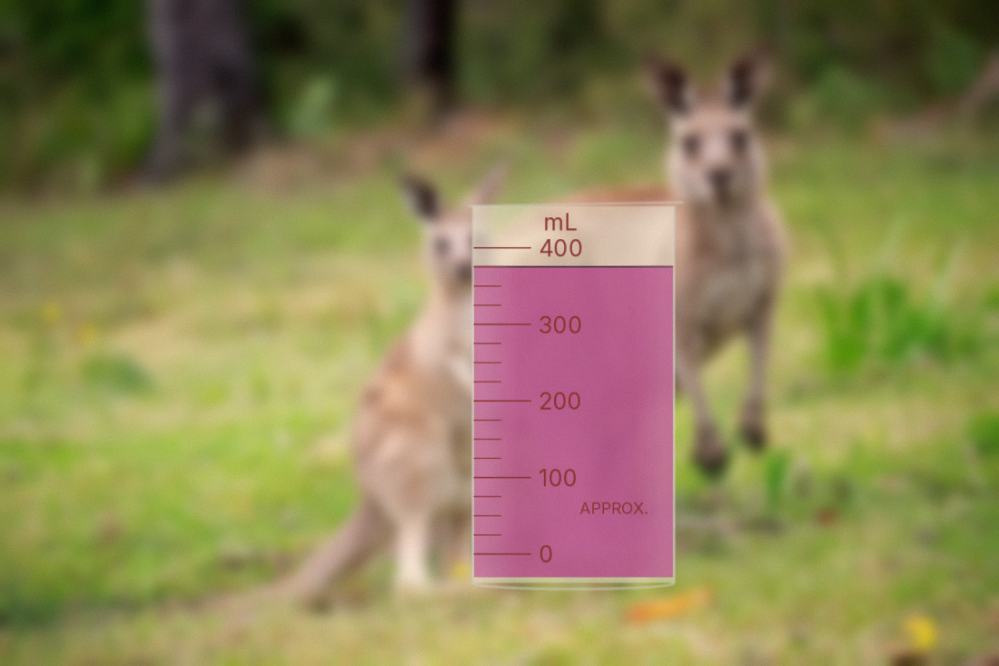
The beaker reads 375 mL
